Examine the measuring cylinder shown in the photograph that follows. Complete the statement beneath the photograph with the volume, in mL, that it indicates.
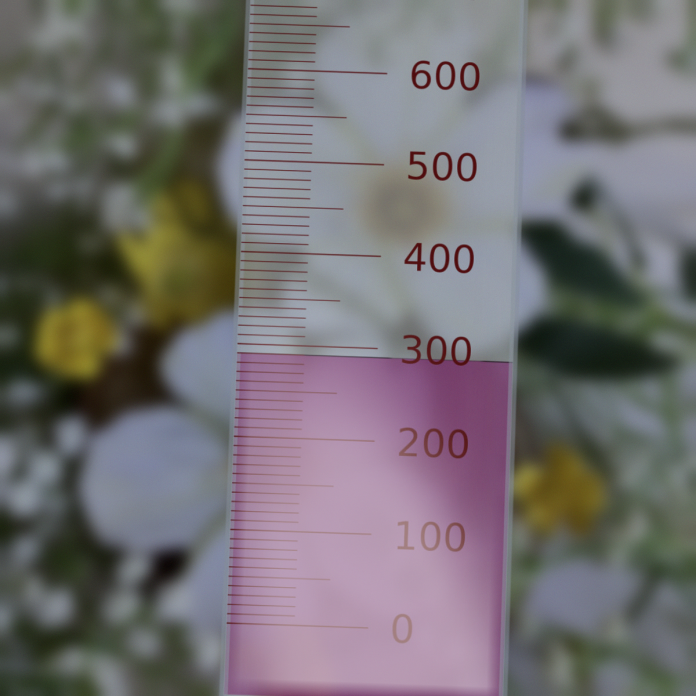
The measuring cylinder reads 290 mL
